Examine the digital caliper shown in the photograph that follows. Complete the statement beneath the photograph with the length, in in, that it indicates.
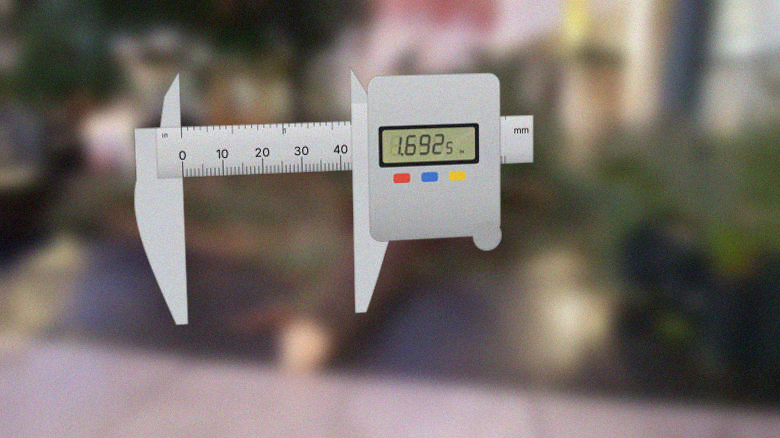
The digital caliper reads 1.6925 in
